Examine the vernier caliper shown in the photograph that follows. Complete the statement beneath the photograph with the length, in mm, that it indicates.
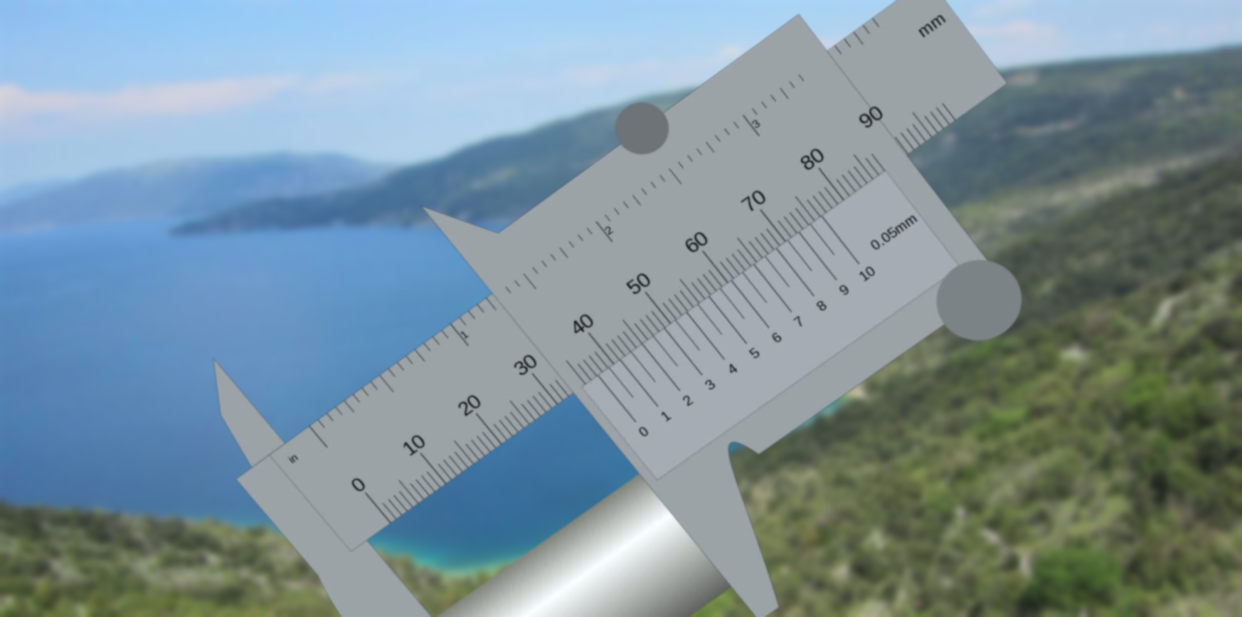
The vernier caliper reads 37.2 mm
